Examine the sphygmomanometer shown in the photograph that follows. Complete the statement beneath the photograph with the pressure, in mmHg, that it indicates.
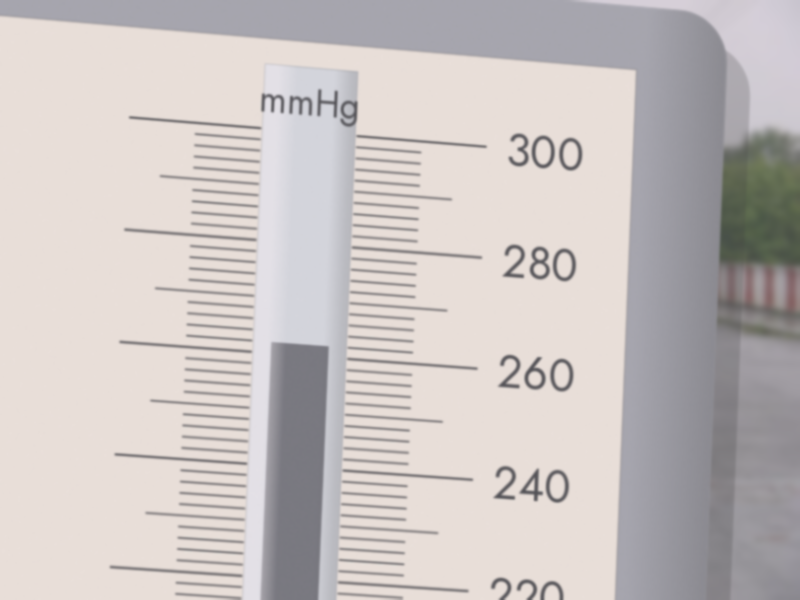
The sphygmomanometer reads 262 mmHg
